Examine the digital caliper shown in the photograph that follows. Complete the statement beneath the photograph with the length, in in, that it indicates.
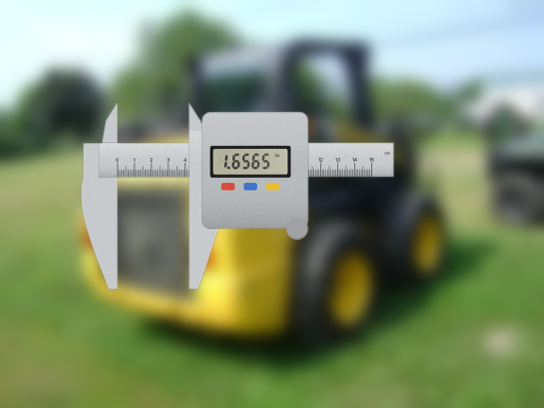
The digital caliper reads 1.6565 in
